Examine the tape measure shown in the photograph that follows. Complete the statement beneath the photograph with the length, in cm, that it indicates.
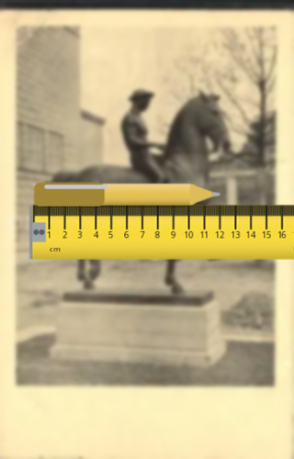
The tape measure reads 12 cm
